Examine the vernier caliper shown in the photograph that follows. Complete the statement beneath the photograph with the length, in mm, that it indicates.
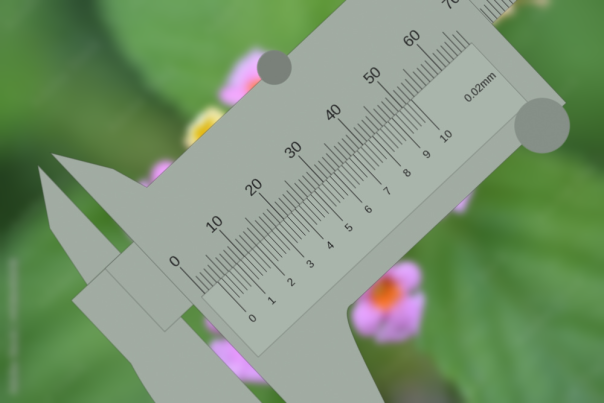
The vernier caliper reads 3.2 mm
